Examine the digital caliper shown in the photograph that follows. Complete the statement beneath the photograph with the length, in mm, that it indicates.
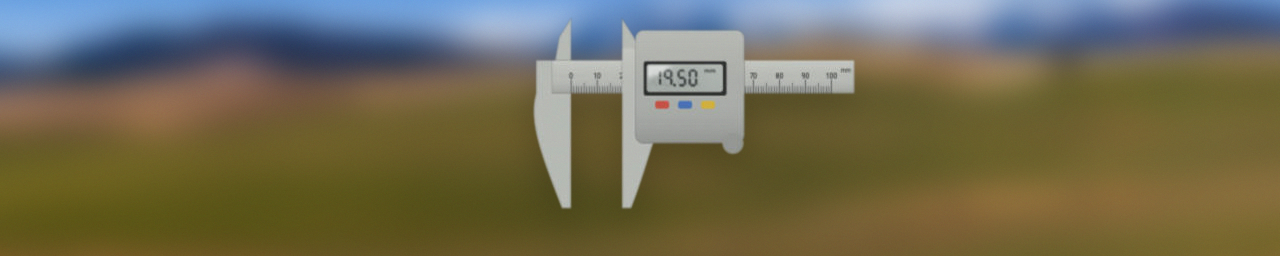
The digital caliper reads 19.50 mm
